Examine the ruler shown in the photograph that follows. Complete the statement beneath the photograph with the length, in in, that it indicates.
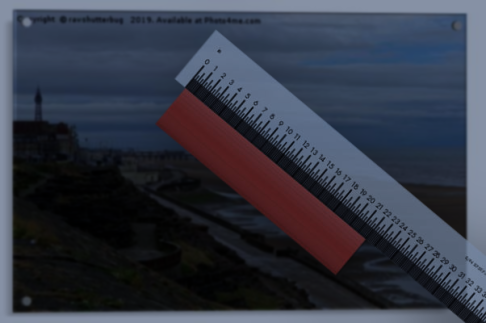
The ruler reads 22 in
